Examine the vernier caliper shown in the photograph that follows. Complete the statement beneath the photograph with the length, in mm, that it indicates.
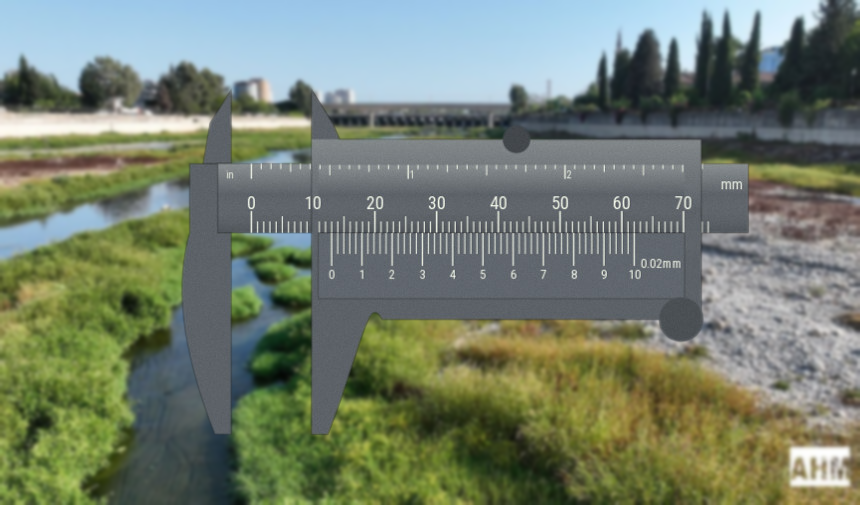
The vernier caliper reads 13.0 mm
